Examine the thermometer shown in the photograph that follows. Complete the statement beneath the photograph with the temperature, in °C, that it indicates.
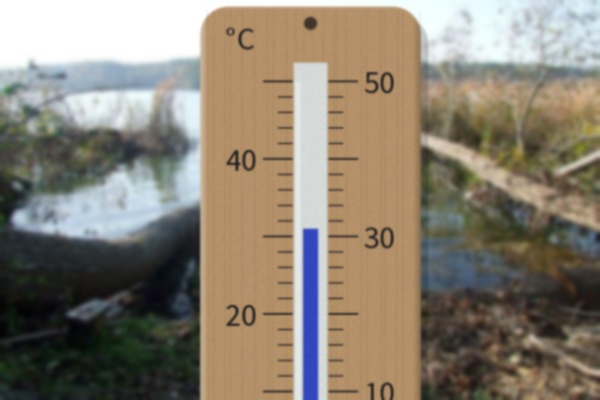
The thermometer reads 31 °C
